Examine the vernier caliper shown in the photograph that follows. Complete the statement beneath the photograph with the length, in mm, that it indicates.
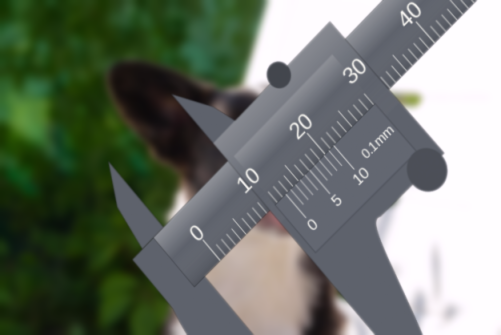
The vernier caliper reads 12.6 mm
